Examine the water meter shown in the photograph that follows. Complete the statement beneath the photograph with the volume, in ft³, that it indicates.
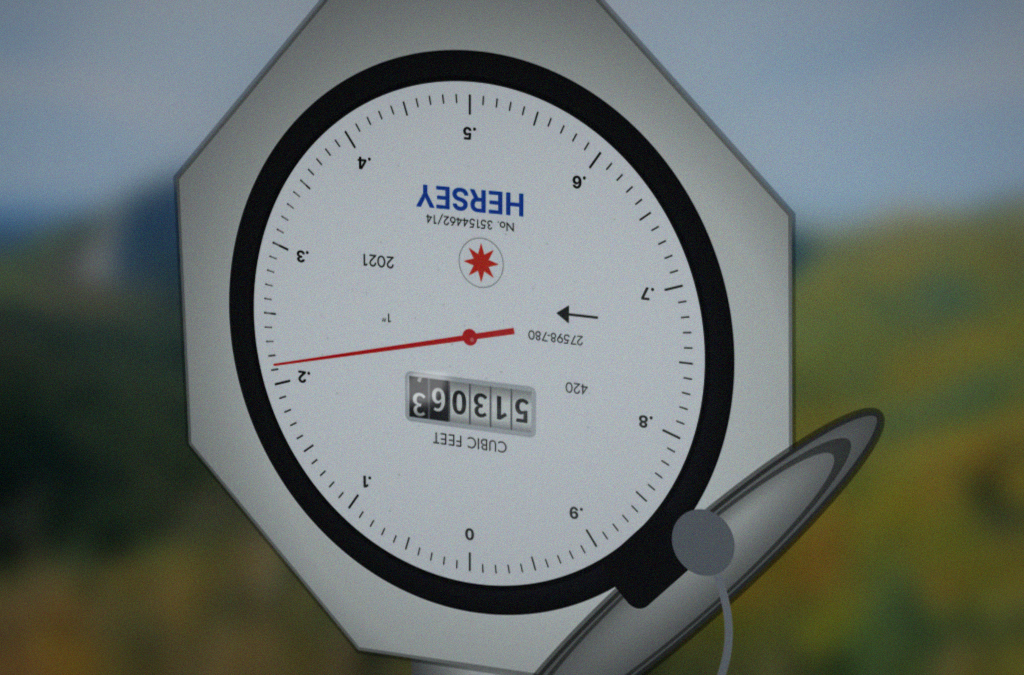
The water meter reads 513063.21 ft³
